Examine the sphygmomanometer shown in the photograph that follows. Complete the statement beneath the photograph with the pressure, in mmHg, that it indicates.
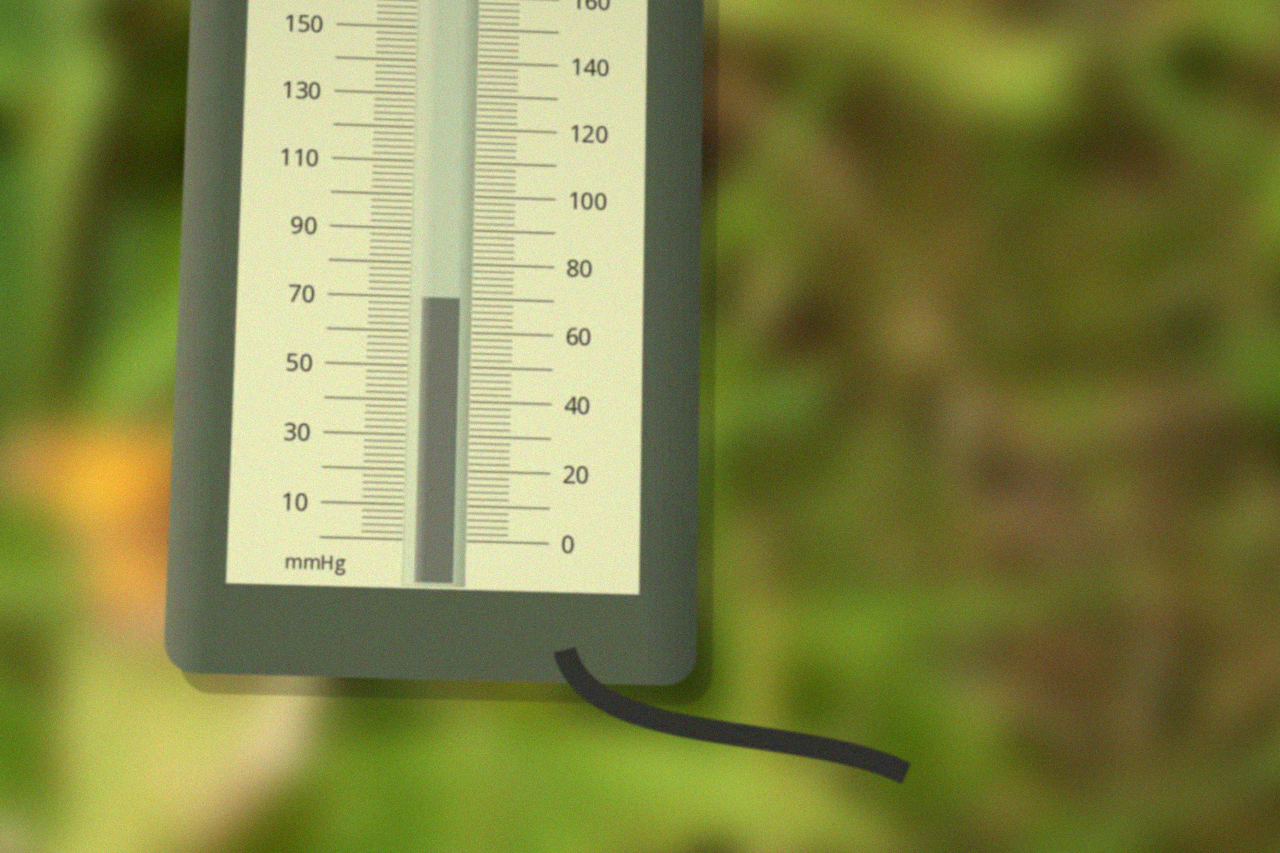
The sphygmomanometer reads 70 mmHg
